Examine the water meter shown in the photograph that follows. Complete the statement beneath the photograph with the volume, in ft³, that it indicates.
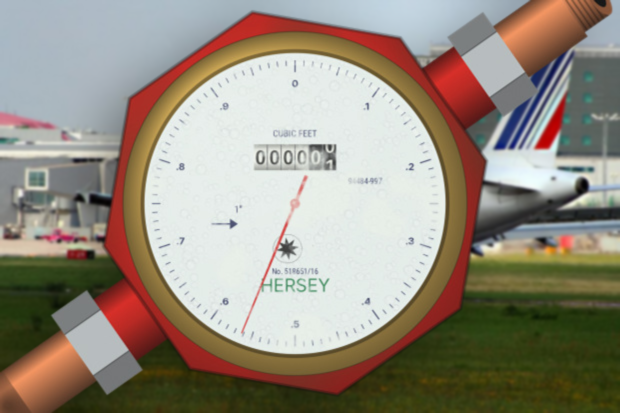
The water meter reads 0.56 ft³
